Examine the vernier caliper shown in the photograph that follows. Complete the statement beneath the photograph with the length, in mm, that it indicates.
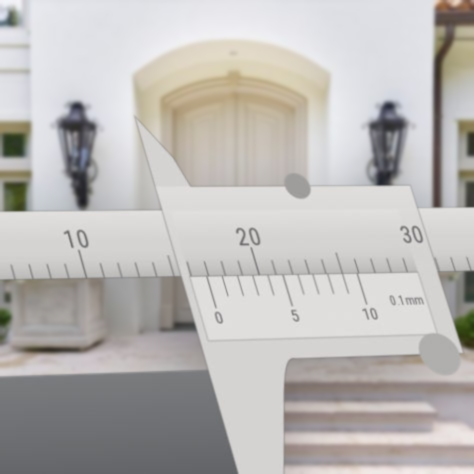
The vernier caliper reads 16.9 mm
